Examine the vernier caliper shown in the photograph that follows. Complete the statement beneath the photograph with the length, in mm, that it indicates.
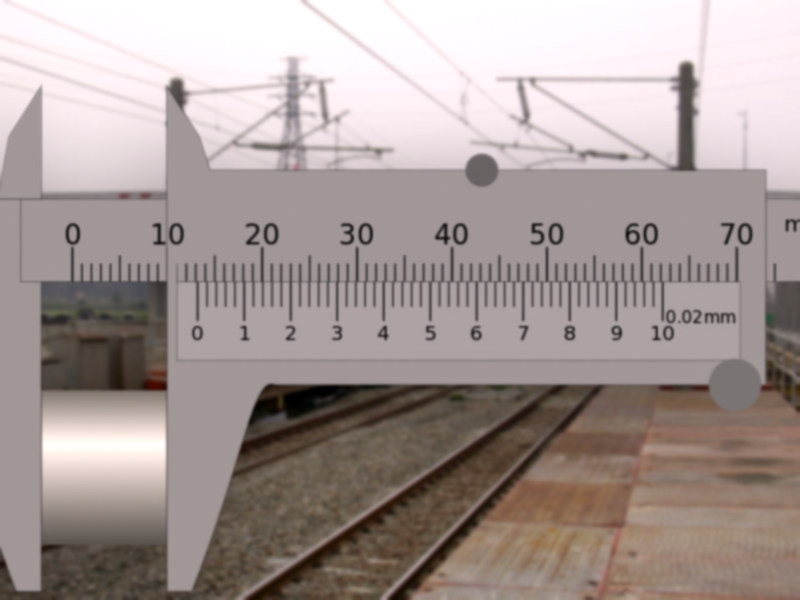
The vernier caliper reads 13.2 mm
